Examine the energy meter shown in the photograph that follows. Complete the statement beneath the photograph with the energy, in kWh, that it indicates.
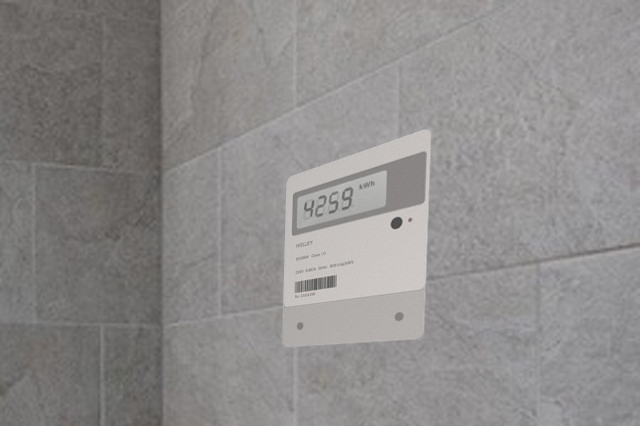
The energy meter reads 4259 kWh
